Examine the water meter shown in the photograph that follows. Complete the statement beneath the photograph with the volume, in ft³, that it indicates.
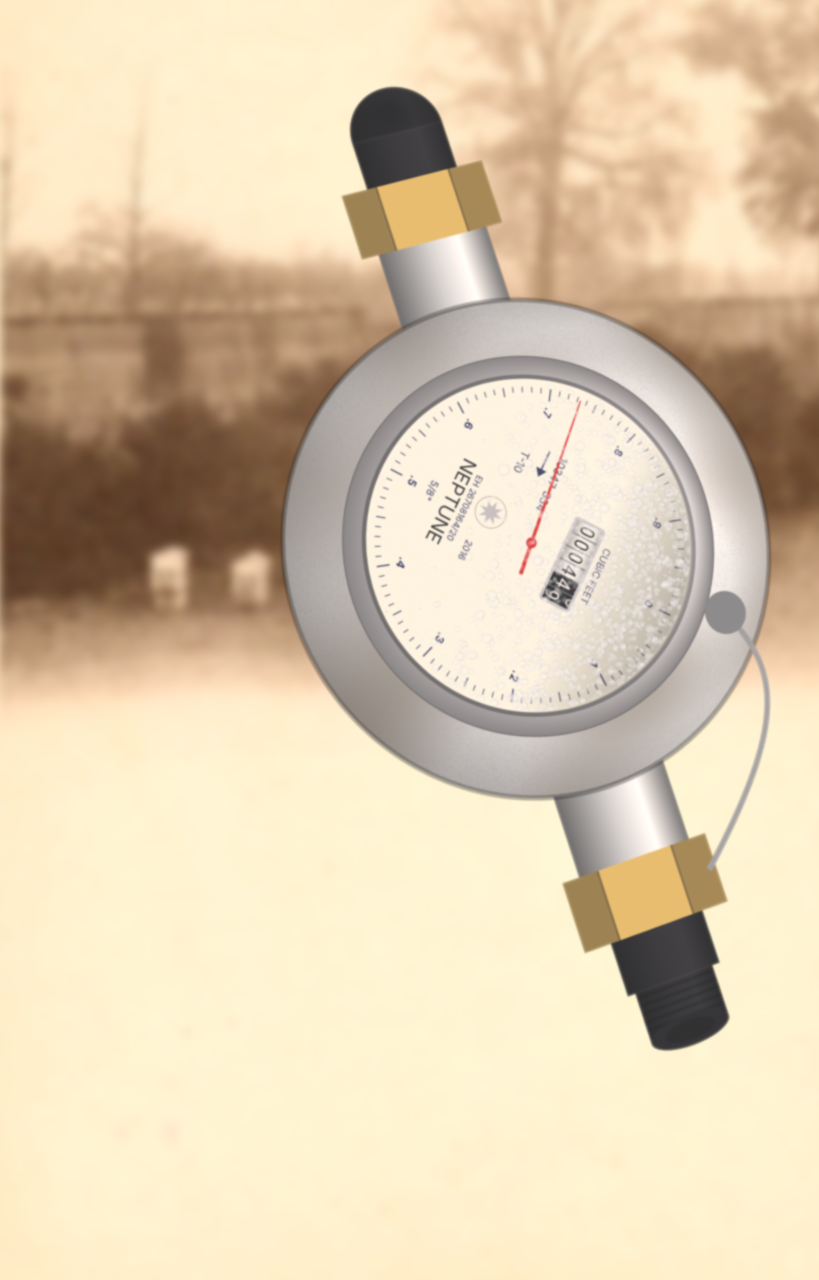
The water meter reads 448.73 ft³
